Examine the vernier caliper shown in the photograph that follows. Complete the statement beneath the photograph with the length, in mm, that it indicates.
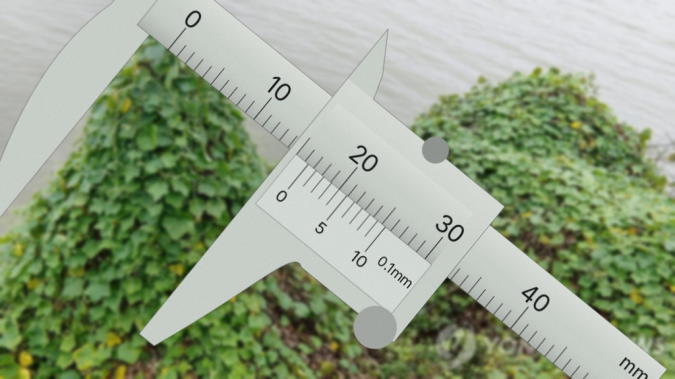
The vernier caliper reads 16.4 mm
